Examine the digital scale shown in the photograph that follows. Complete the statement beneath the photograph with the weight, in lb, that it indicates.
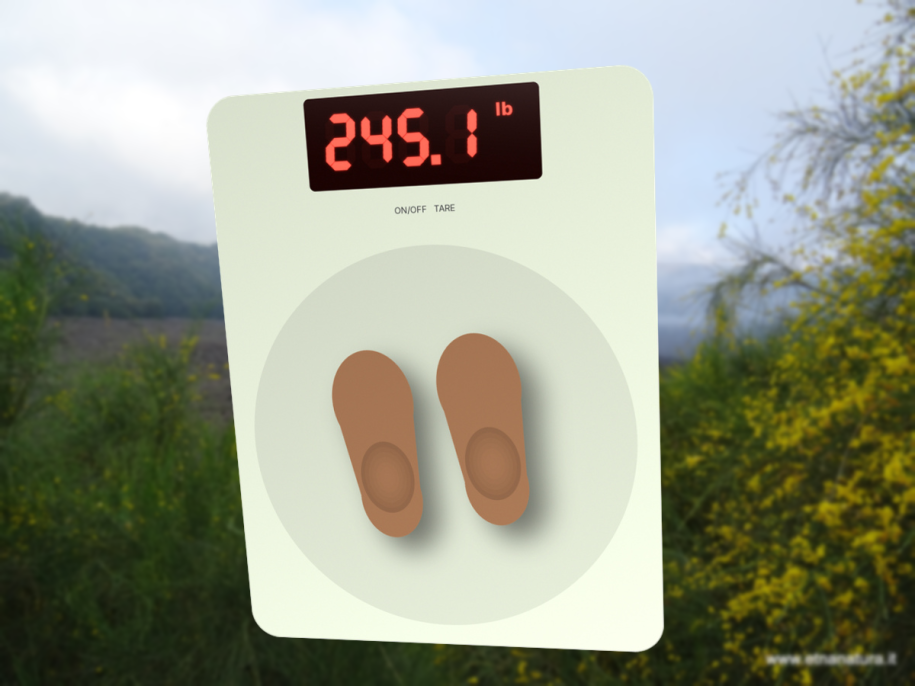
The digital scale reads 245.1 lb
